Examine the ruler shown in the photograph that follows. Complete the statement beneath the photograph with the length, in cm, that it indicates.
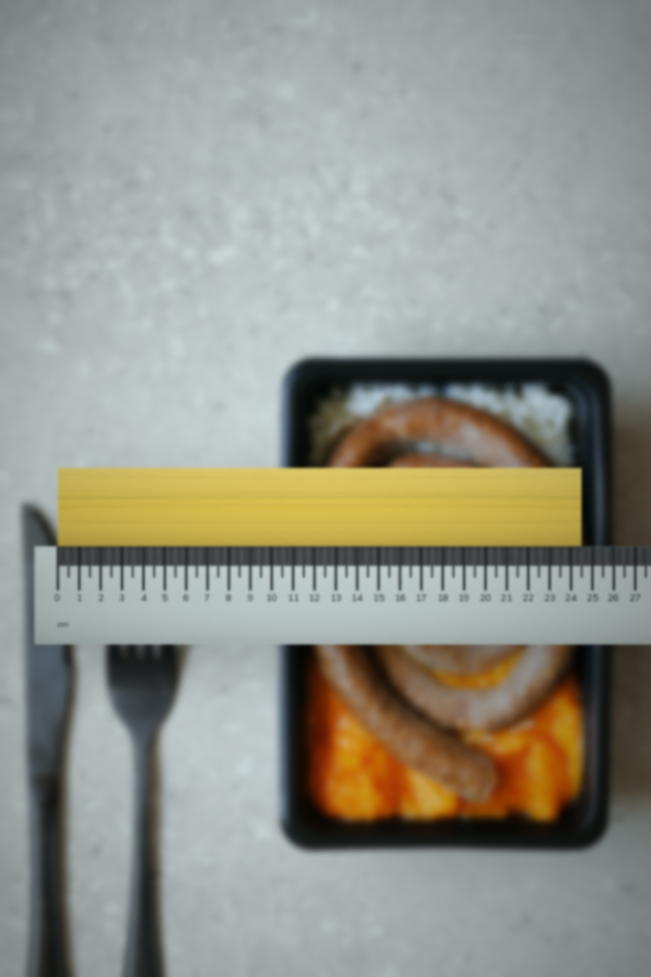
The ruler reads 24.5 cm
